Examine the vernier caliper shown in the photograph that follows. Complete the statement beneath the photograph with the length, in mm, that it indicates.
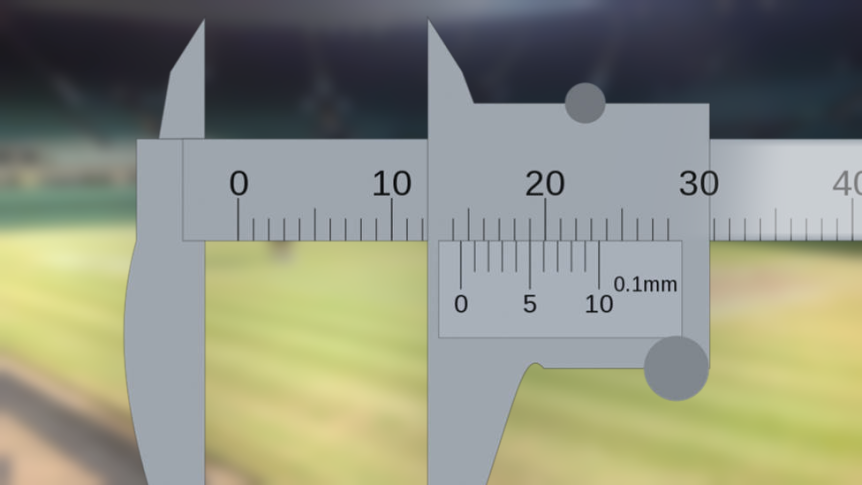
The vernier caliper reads 14.5 mm
